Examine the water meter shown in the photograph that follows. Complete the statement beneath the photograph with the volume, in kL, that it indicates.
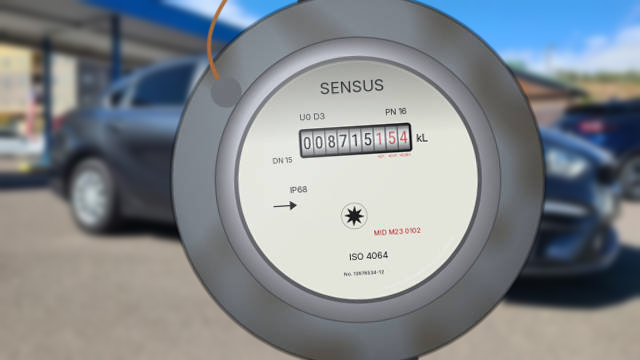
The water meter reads 8715.154 kL
